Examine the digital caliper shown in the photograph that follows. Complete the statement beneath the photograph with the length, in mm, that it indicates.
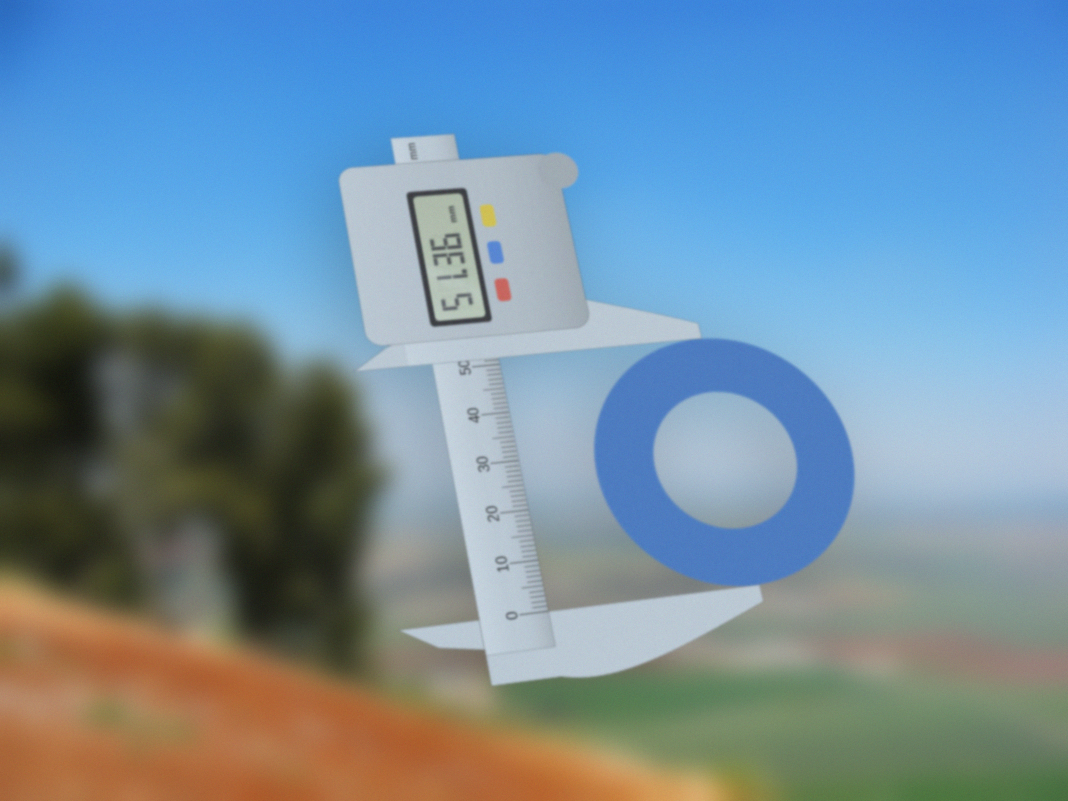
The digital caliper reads 51.36 mm
